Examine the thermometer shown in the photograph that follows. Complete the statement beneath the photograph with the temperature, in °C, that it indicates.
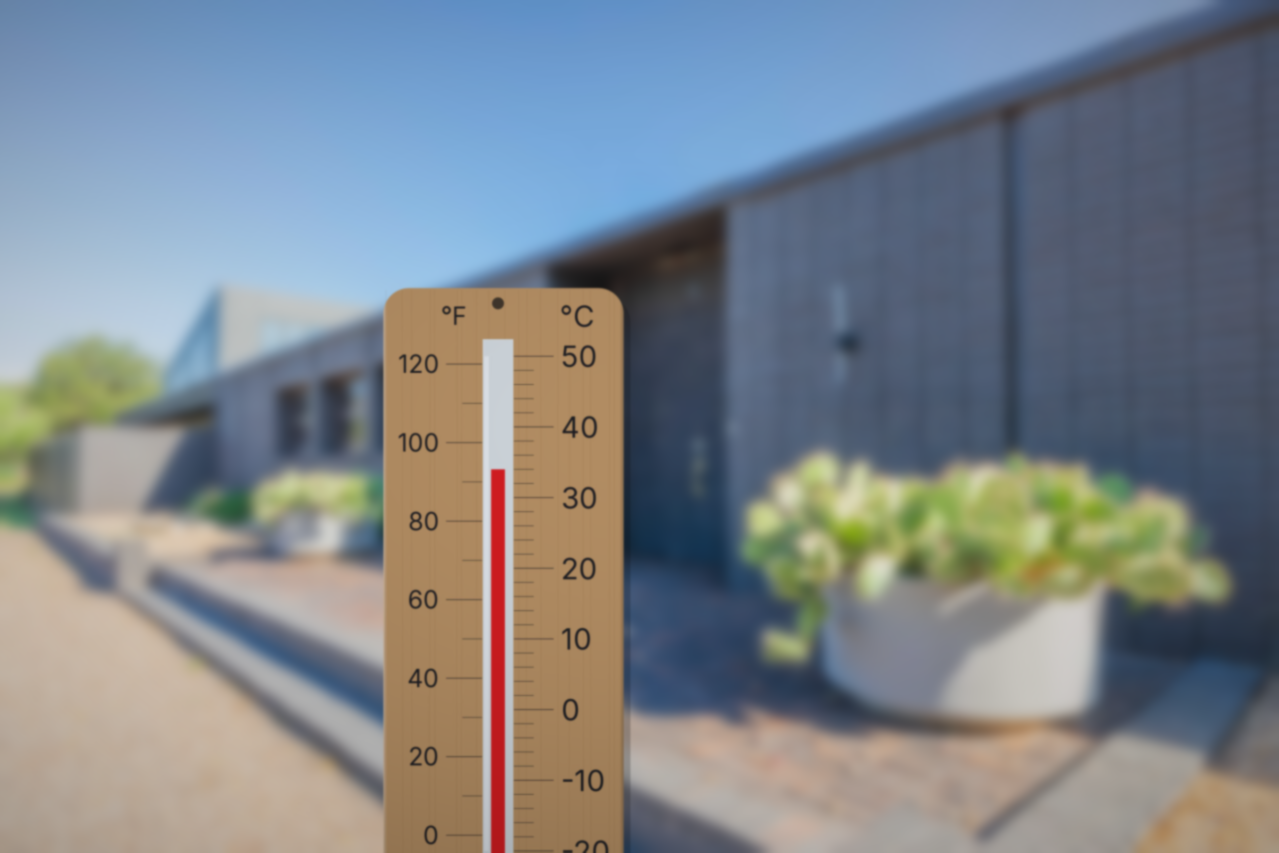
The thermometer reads 34 °C
